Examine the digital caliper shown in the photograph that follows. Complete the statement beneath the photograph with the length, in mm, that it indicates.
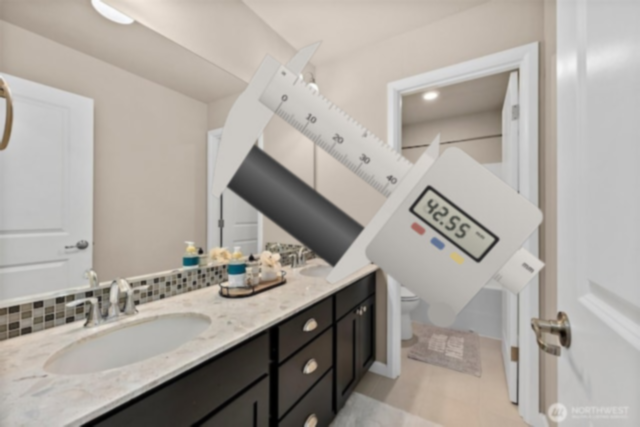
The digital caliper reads 42.55 mm
